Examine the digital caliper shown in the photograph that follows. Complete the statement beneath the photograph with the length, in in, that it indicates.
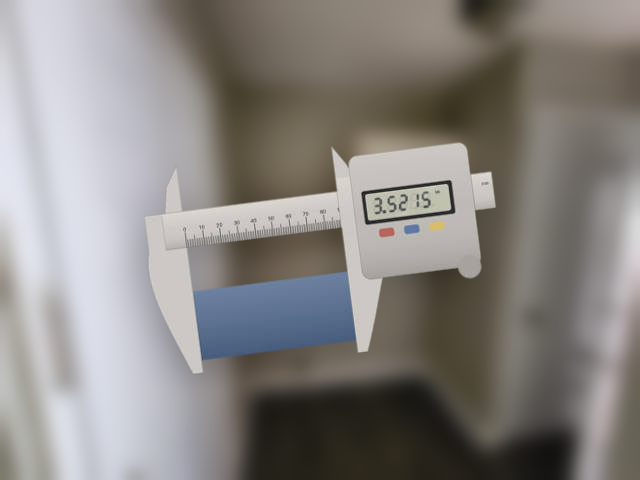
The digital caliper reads 3.5215 in
